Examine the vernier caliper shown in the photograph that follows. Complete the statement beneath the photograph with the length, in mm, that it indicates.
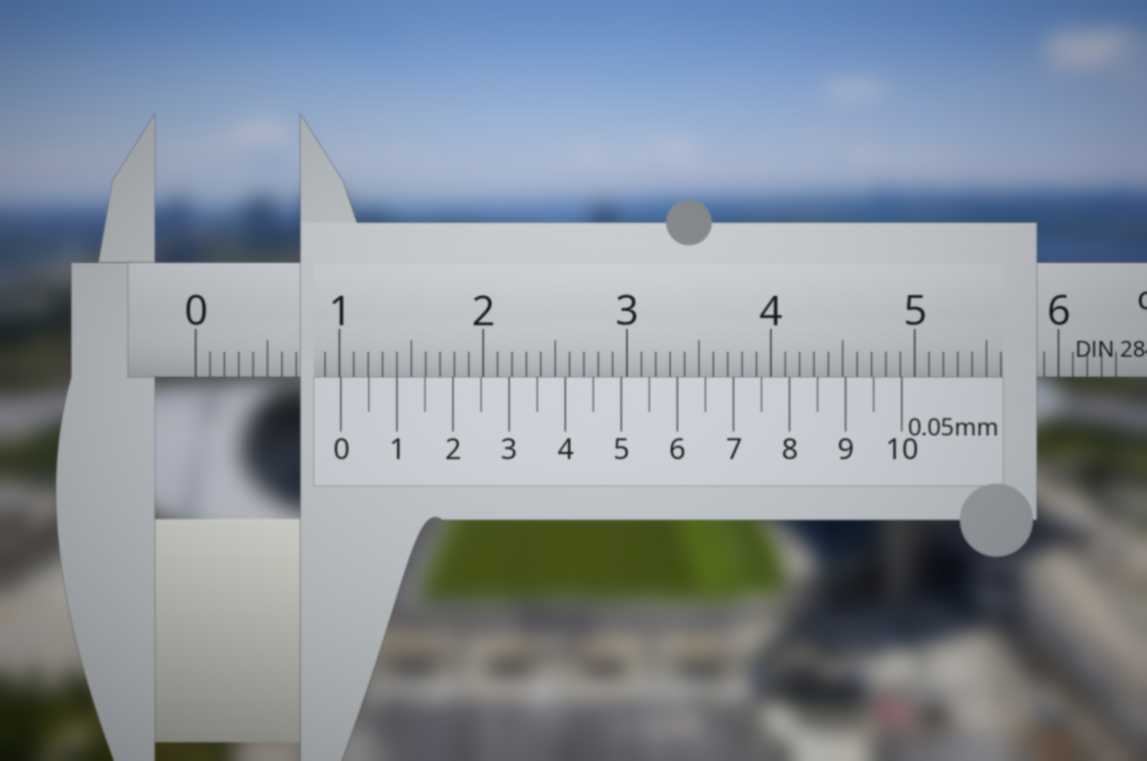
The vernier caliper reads 10.1 mm
